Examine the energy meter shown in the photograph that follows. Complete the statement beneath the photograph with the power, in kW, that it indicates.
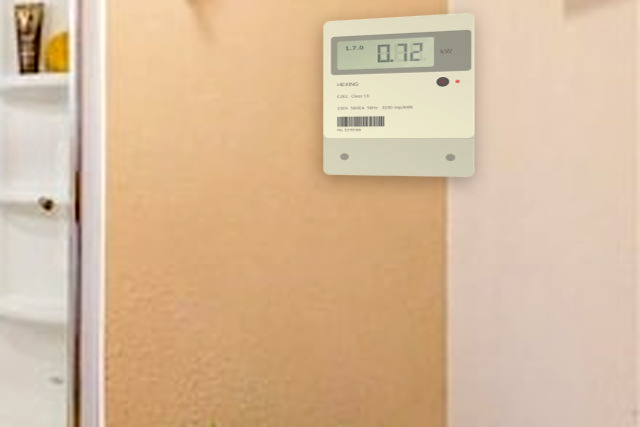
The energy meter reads 0.72 kW
